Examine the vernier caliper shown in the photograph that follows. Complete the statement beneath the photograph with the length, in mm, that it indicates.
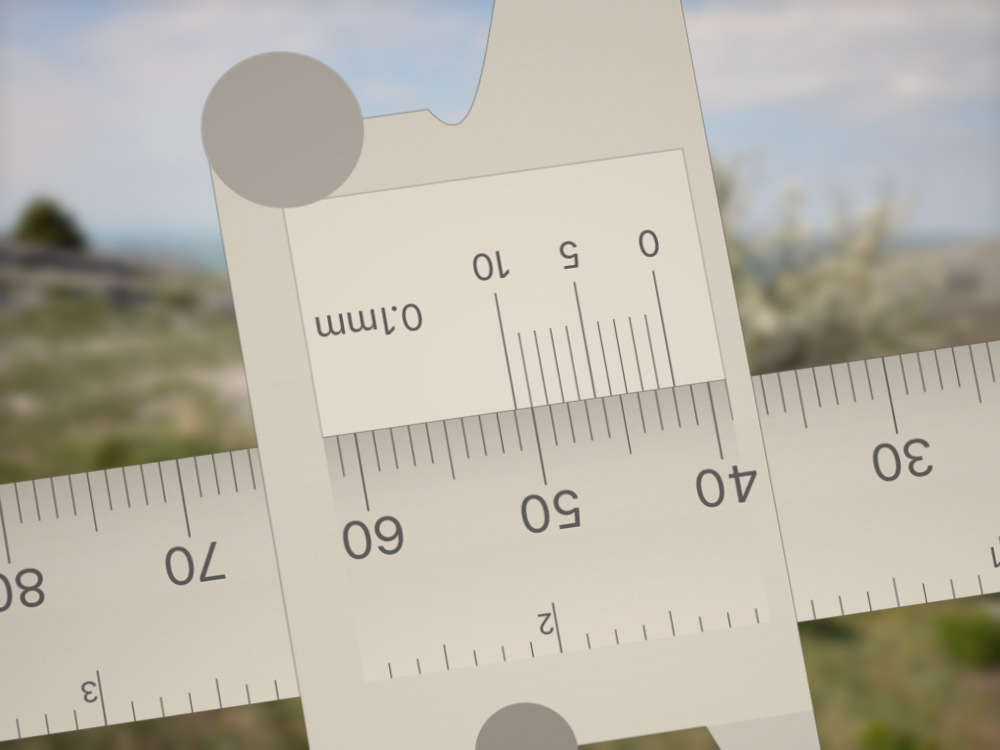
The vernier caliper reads 41.9 mm
